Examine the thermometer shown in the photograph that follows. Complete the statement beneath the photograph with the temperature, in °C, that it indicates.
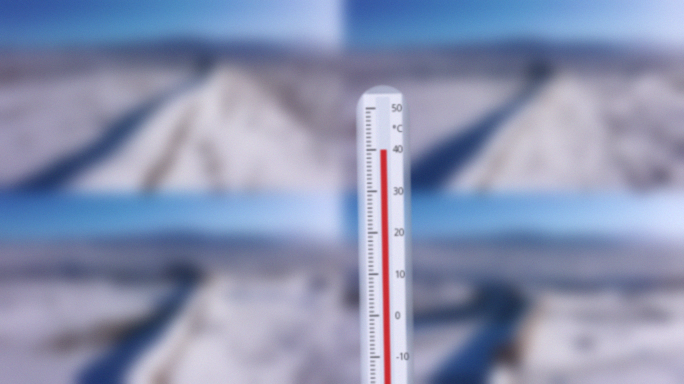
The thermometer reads 40 °C
